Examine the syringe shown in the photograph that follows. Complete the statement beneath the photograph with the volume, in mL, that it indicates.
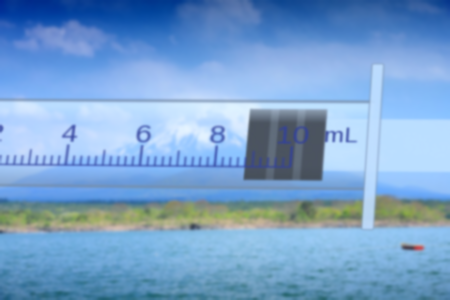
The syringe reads 8.8 mL
